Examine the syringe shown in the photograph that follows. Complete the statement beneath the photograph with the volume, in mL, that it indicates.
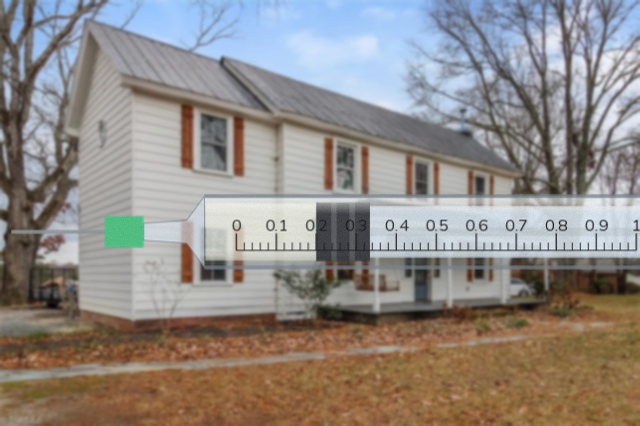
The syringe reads 0.2 mL
